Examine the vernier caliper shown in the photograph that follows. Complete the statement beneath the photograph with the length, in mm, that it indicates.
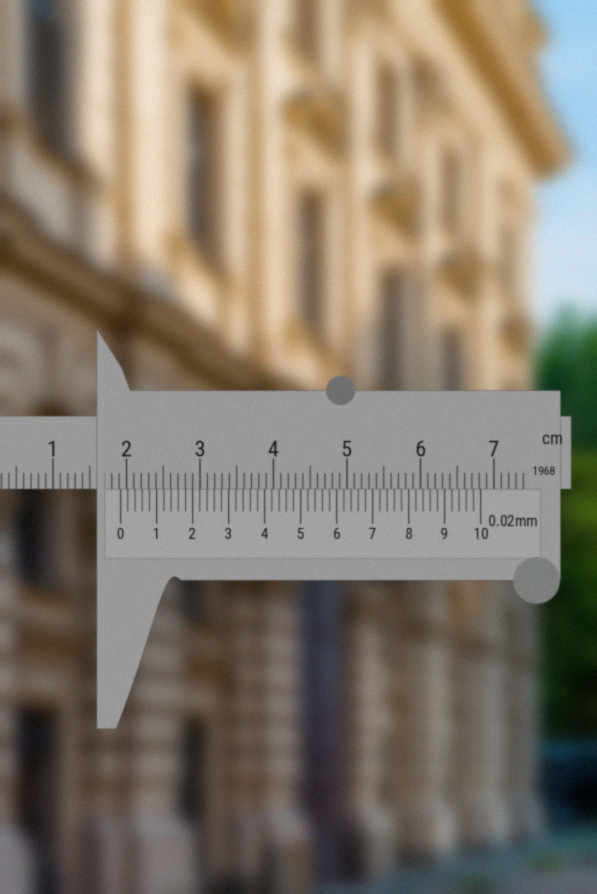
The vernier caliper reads 19.2 mm
